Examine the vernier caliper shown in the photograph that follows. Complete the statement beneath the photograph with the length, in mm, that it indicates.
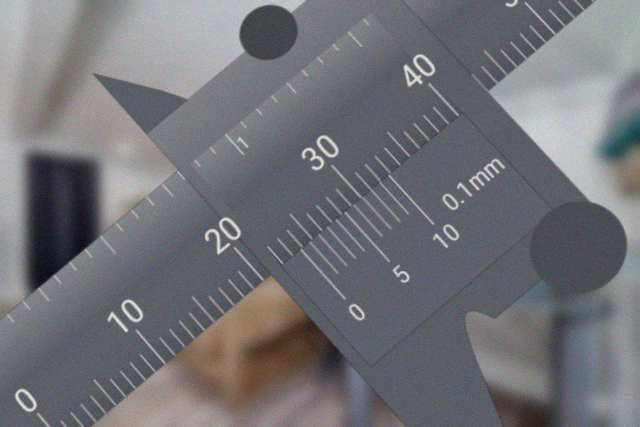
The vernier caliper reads 23.8 mm
